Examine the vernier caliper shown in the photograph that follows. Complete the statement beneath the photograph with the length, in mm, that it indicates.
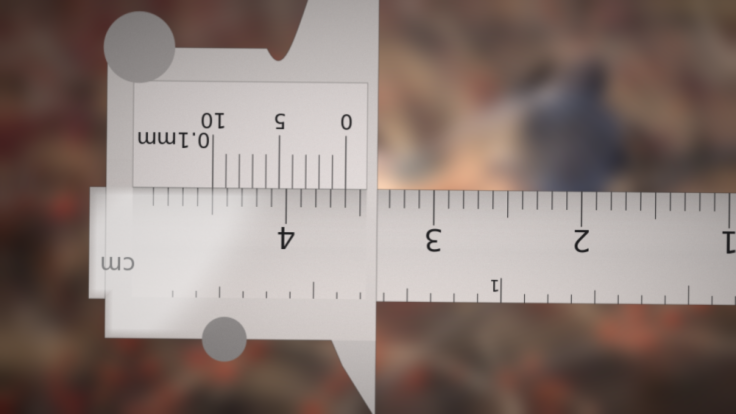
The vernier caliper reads 36.0 mm
